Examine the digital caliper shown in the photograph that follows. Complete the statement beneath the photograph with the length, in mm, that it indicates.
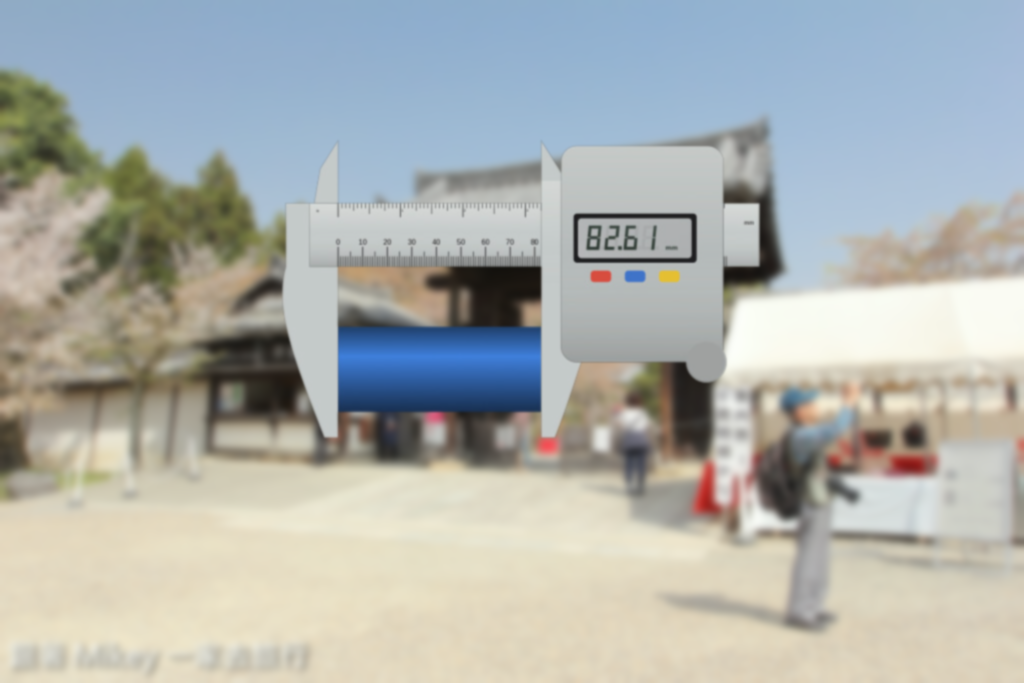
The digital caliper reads 82.61 mm
